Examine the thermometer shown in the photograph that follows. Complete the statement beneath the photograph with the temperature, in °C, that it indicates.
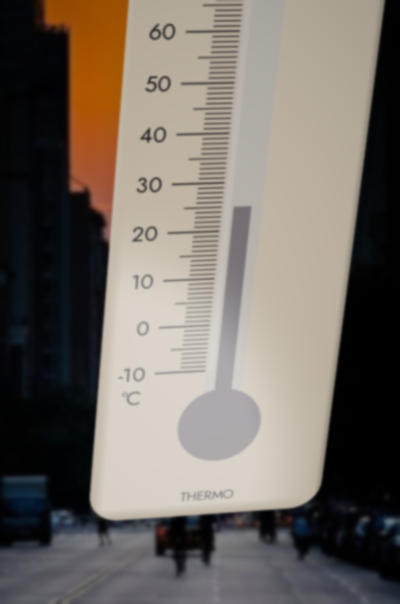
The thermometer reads 25 °C
